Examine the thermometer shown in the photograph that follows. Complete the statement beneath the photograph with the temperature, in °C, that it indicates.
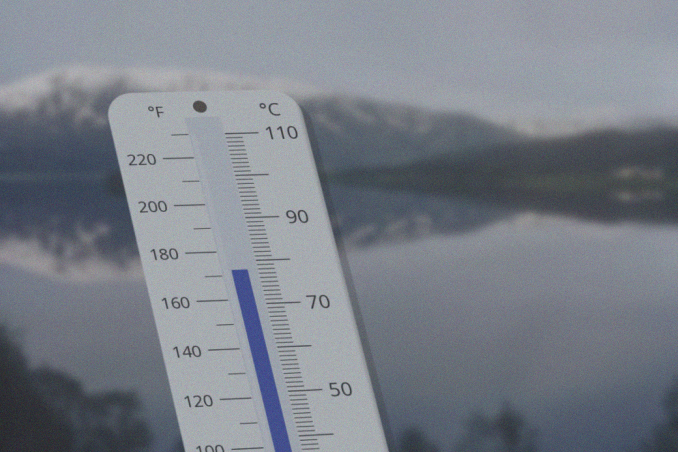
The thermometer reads 78 °C
